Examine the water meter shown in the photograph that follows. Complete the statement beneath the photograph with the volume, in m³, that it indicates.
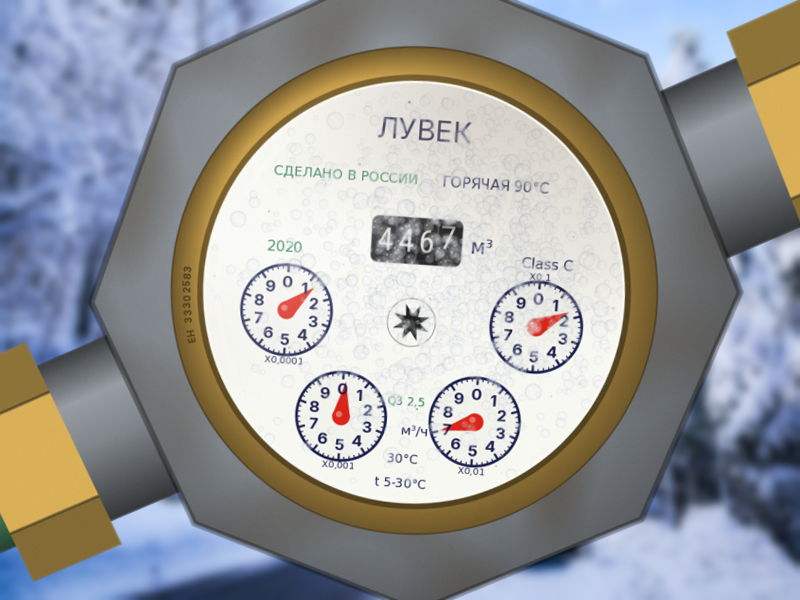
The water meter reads 4467.1701 m³
